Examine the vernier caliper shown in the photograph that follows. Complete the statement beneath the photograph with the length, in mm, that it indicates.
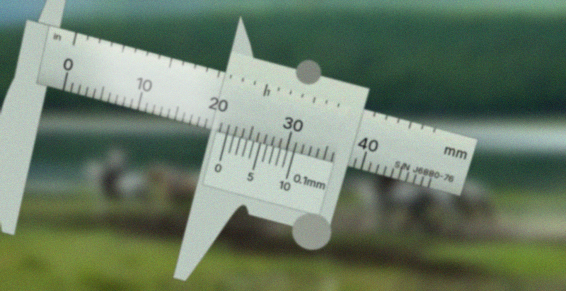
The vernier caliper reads 22.0 mm
